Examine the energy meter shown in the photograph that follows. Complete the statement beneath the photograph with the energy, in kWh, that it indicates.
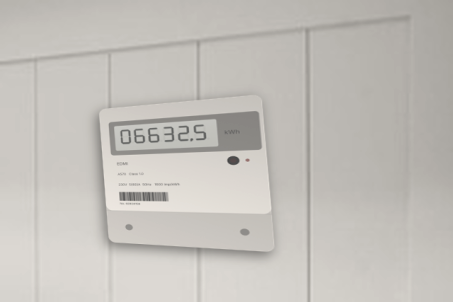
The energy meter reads 6632.5 kWh
